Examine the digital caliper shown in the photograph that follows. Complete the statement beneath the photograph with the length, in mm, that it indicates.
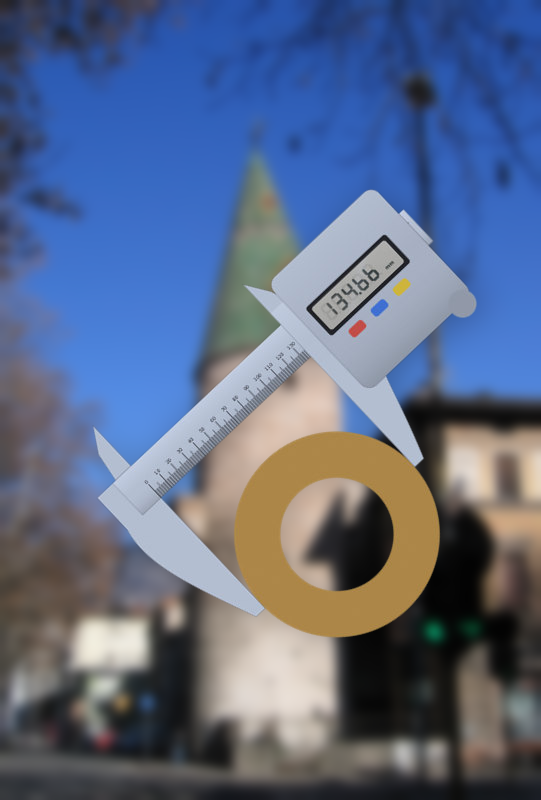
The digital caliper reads 134.66 mm
